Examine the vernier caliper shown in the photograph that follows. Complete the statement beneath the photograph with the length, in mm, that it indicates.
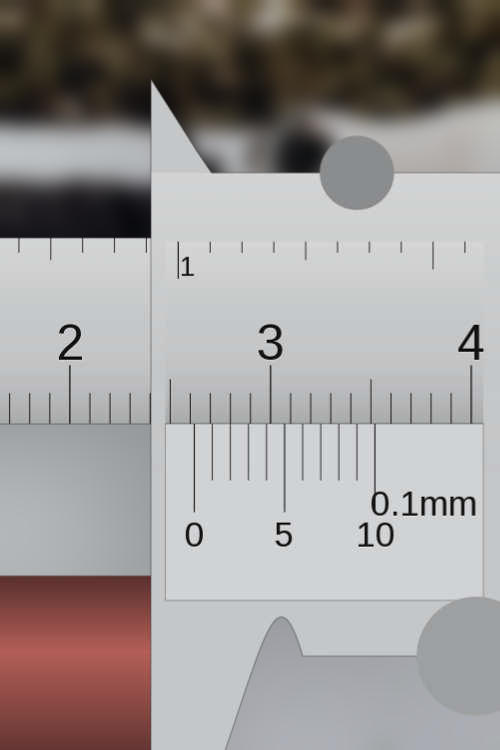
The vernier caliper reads 26.2 mm
